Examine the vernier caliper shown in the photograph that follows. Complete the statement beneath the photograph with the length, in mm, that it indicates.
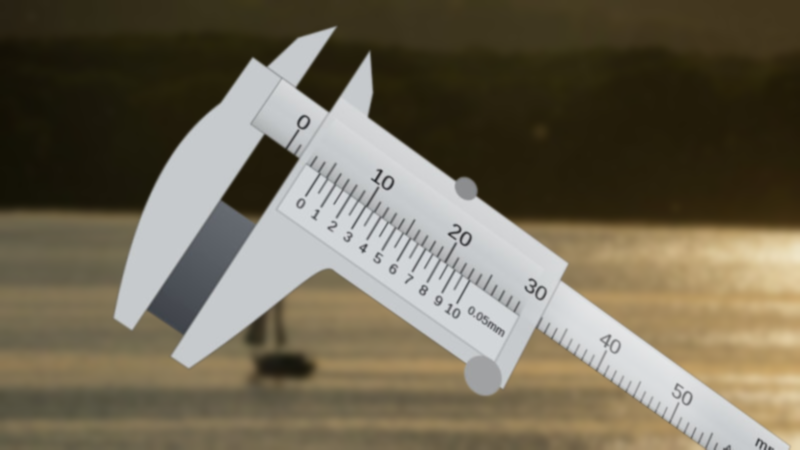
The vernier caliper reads 4.2 mm
